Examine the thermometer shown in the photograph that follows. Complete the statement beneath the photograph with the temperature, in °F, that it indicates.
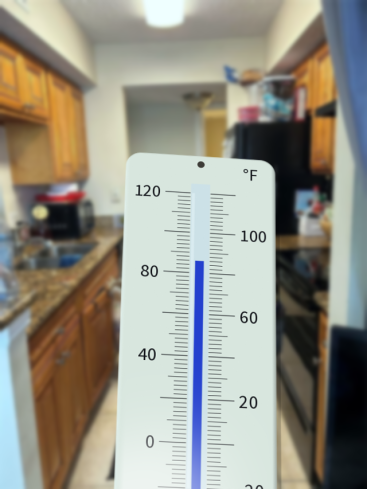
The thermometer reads 86 °F
